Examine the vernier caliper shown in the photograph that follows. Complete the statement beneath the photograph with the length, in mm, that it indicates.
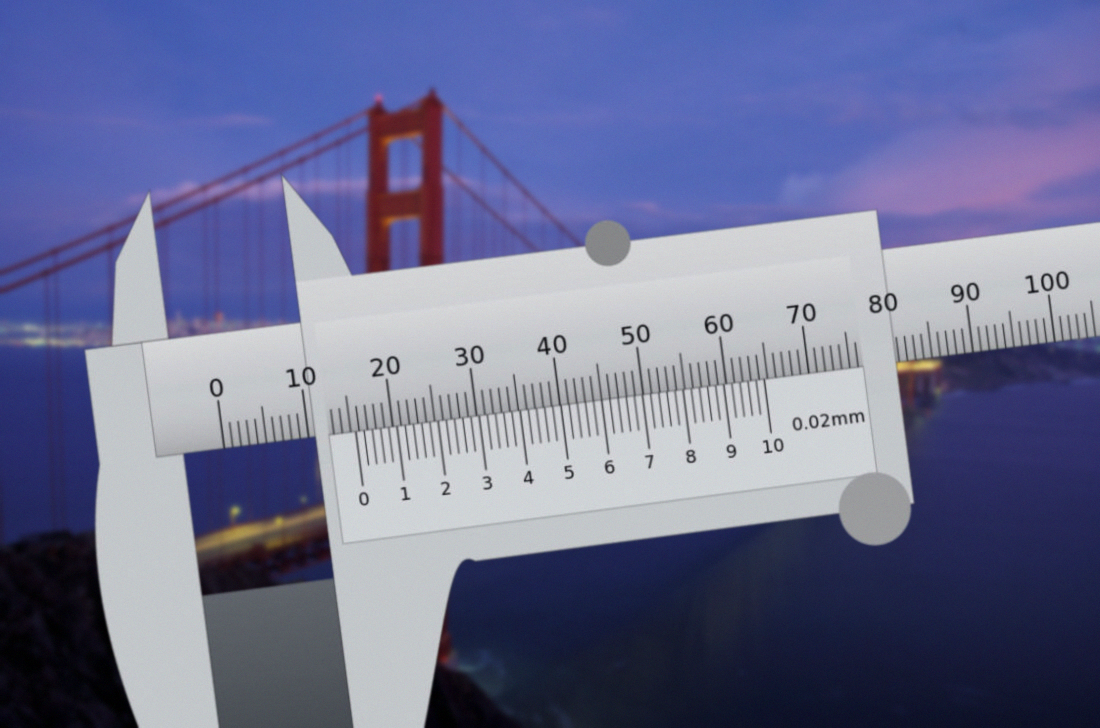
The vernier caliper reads 15.6 mm
